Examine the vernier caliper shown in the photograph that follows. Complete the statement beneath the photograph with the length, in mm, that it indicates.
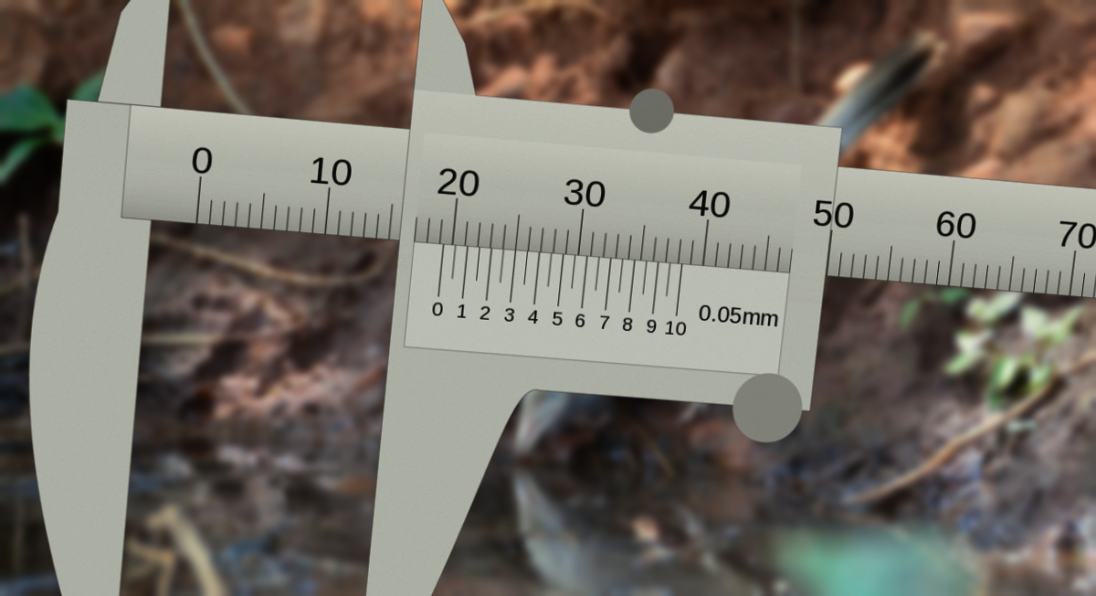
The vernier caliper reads 19.3 mm
